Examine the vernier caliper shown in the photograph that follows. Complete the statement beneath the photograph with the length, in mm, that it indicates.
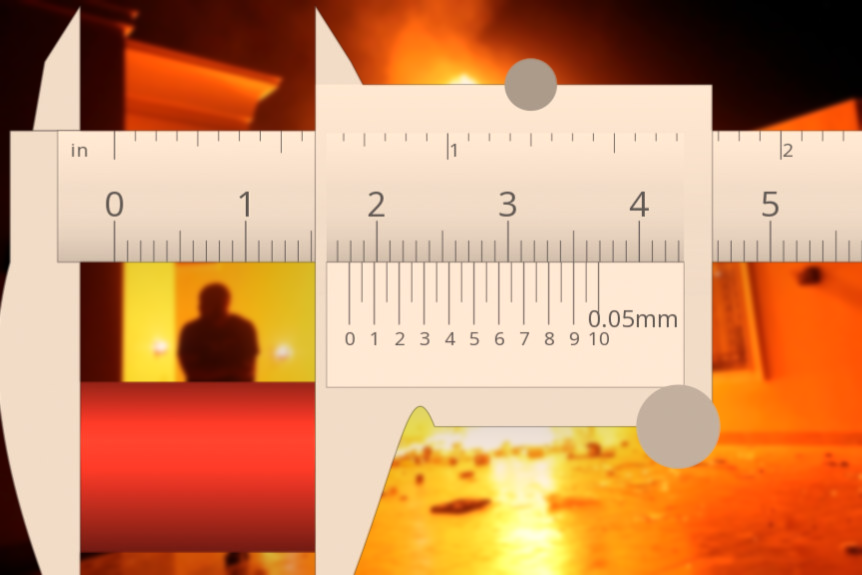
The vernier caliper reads 17.9 mm
